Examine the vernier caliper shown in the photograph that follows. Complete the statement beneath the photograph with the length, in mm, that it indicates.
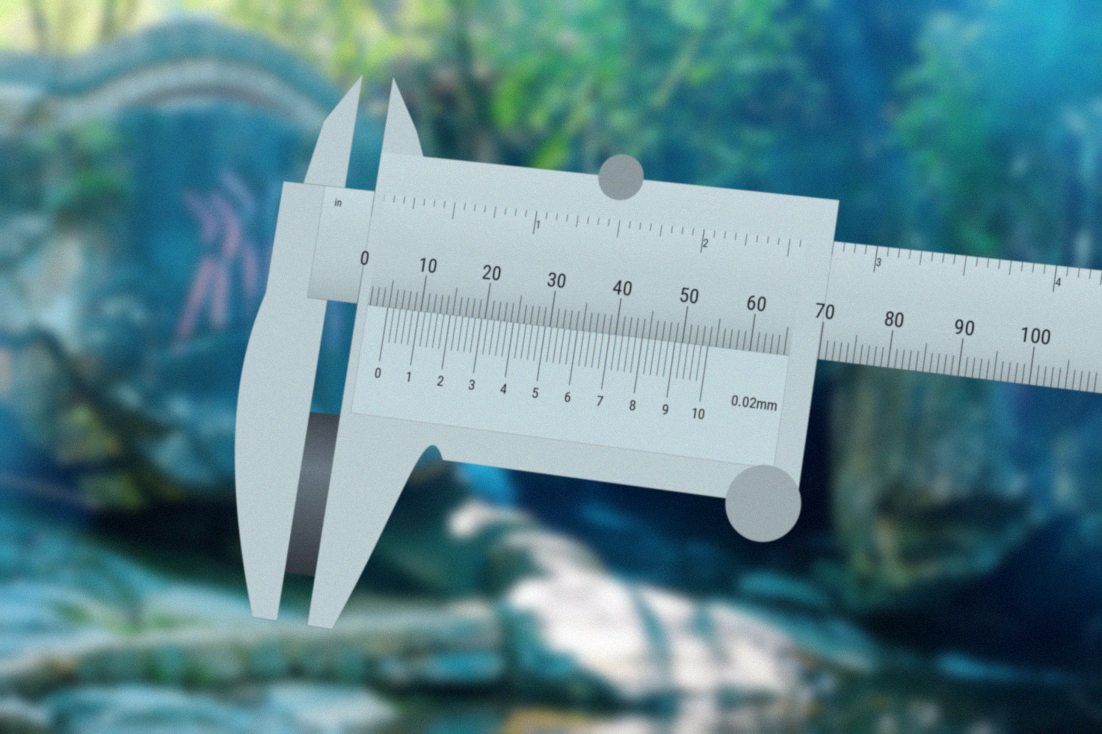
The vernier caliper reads 4.8 mm
